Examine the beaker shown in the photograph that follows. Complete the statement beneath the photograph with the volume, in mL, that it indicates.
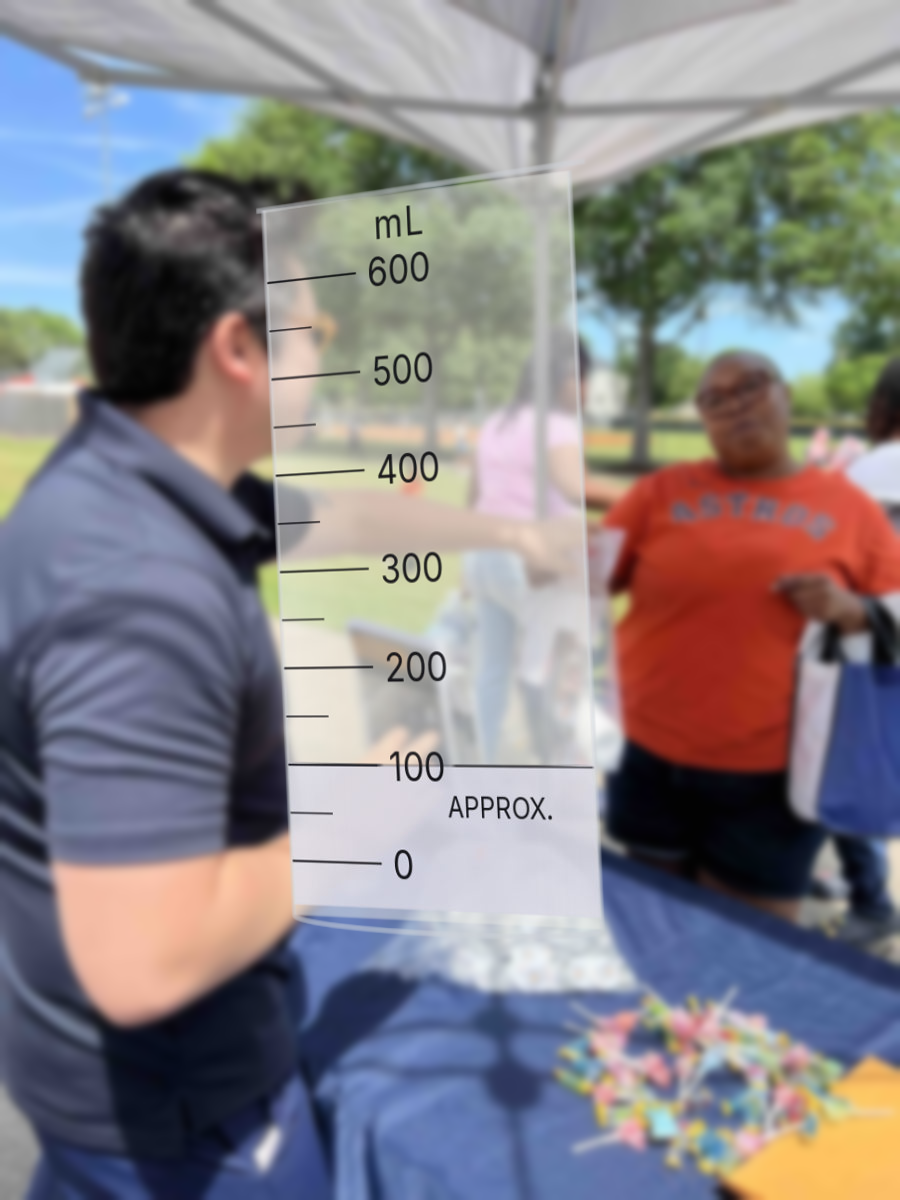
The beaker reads 100 mL
